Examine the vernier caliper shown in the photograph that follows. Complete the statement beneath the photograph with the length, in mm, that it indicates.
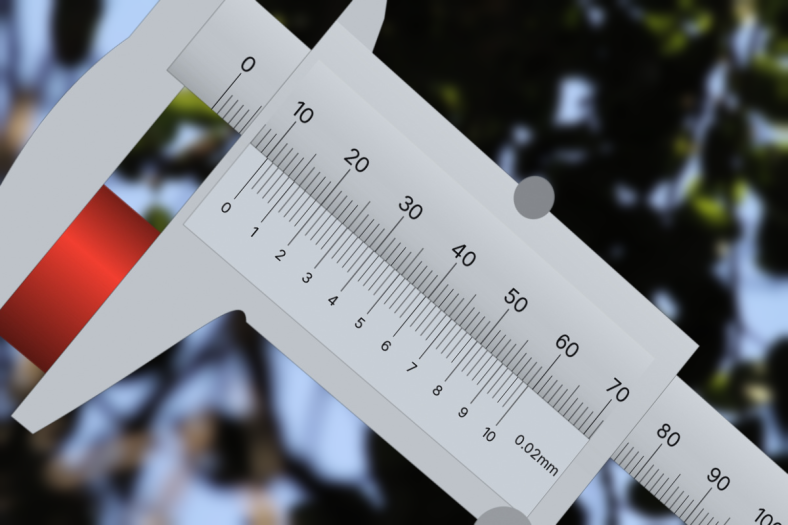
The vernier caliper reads 10.2 mm
